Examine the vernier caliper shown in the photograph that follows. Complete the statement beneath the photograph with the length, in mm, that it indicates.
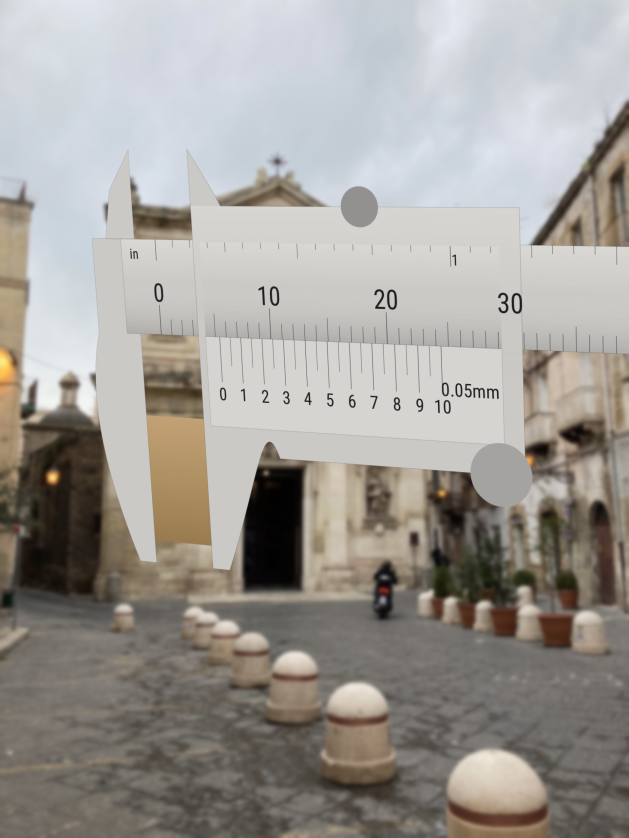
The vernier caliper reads 5.4 mm
